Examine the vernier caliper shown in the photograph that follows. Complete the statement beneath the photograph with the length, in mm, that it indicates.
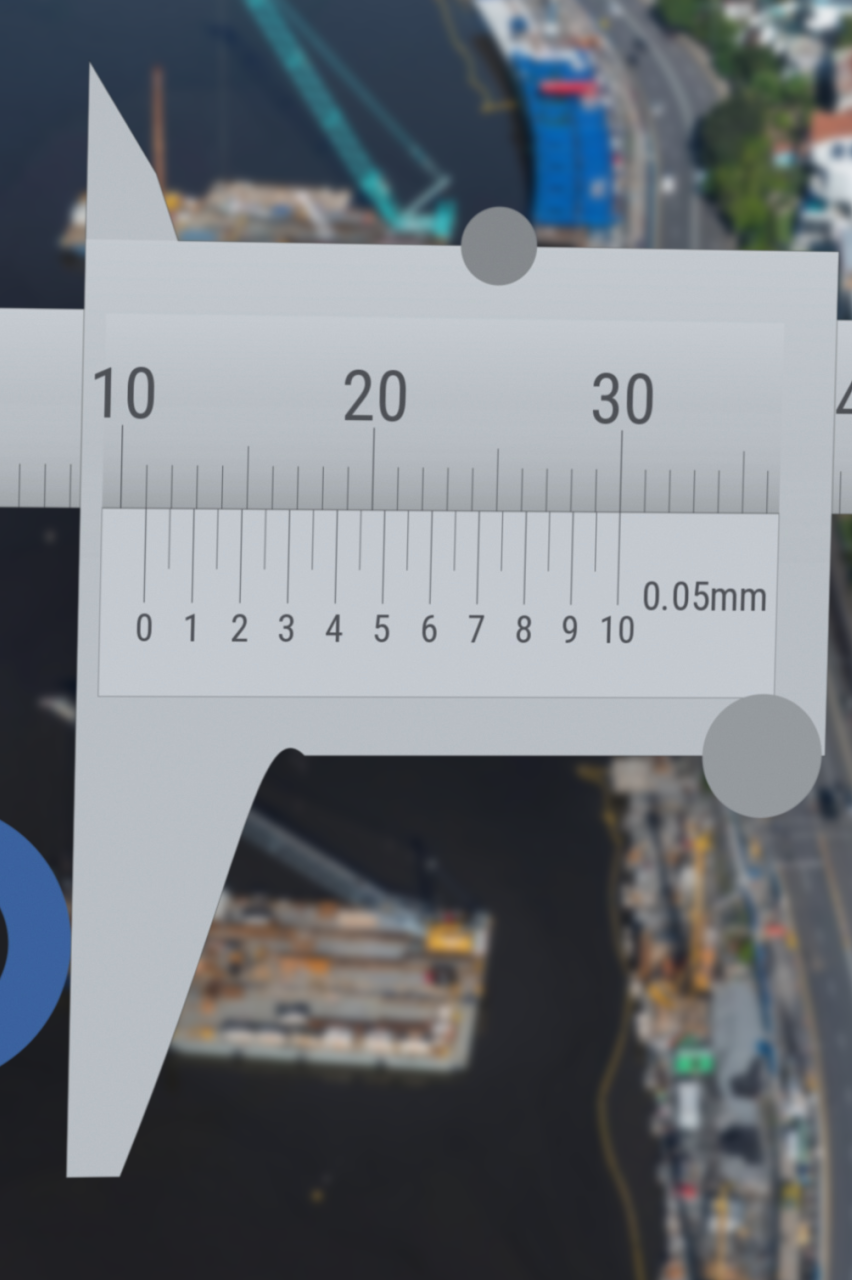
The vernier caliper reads 11.0 mm
